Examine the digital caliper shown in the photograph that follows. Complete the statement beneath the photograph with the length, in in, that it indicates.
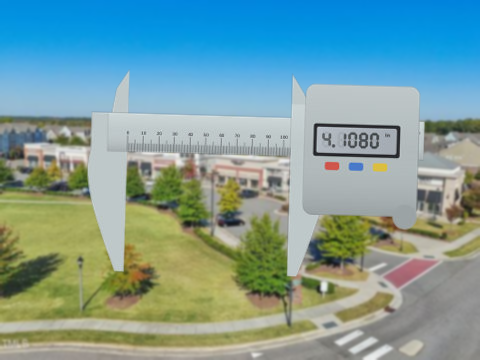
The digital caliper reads 4.1080 in
